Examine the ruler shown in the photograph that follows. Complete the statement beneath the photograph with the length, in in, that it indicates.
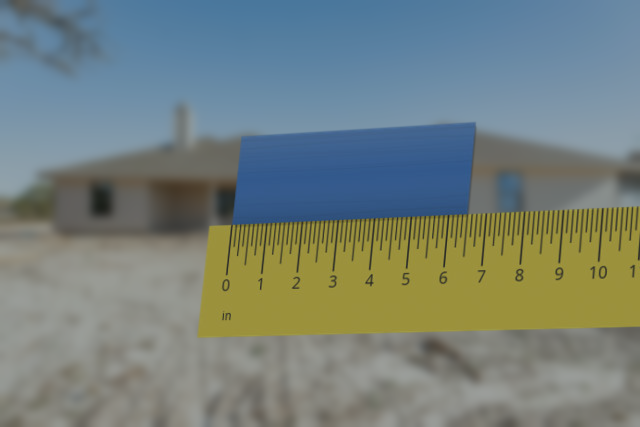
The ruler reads 6.5 in
